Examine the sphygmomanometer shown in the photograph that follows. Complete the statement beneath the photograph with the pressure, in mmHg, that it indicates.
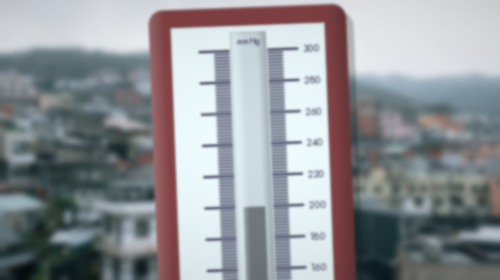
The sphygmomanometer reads 200 mmHg
